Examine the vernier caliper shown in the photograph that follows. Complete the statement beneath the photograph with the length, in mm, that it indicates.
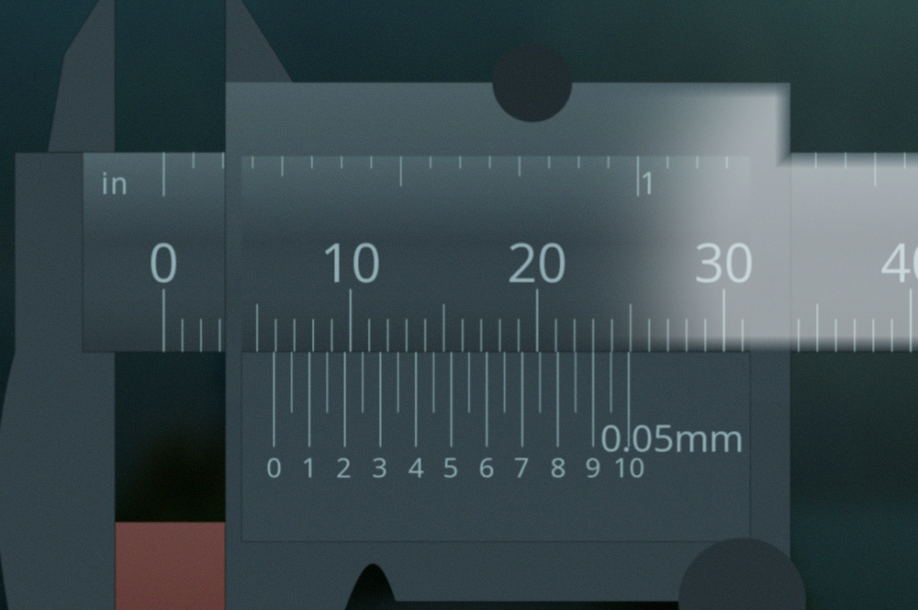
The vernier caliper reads 5.9 mm
